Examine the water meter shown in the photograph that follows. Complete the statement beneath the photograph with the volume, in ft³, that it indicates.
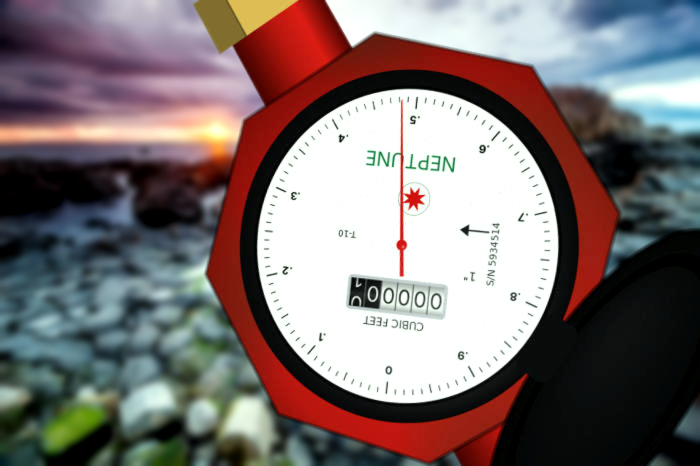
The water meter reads 0.48 ft³
